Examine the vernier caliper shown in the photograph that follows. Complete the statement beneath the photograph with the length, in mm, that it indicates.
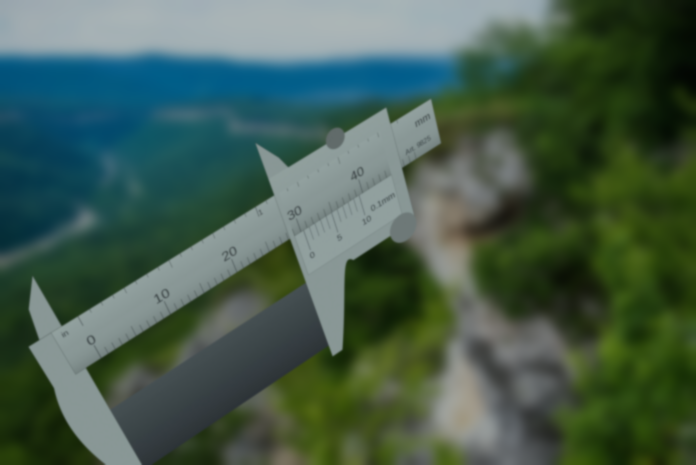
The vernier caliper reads 30.4 mm
